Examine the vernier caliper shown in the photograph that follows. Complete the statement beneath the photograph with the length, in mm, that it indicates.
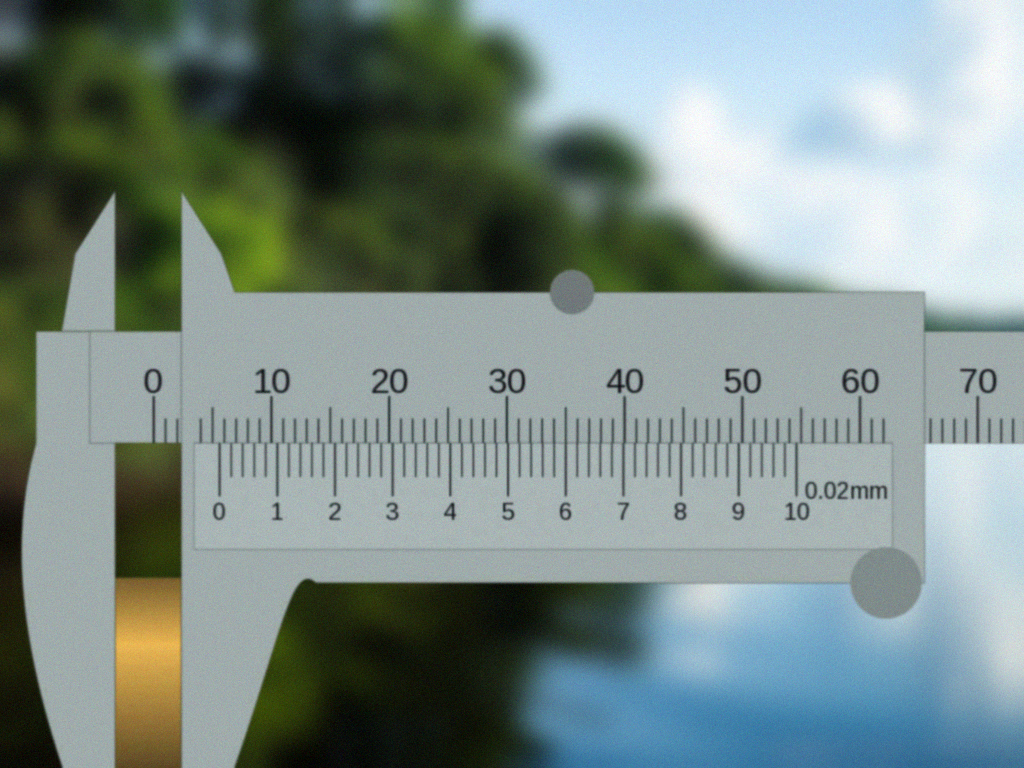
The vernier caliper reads 5.6 mm
